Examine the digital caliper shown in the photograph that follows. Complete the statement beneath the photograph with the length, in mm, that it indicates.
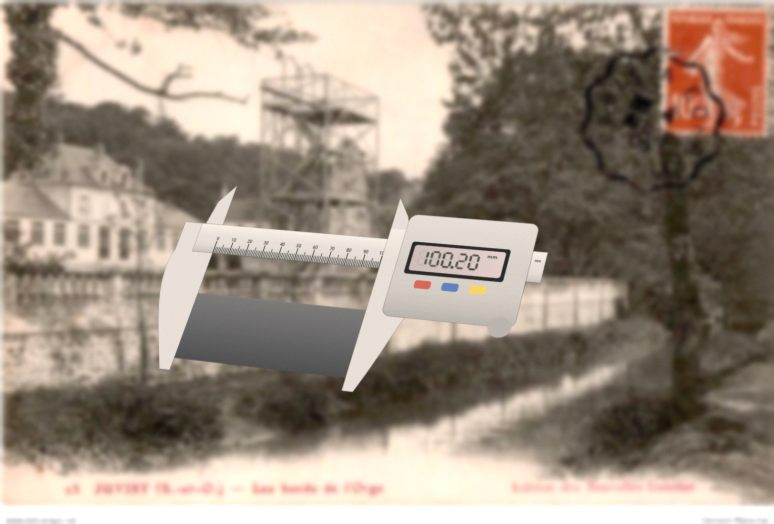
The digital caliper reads 100.20 mm
